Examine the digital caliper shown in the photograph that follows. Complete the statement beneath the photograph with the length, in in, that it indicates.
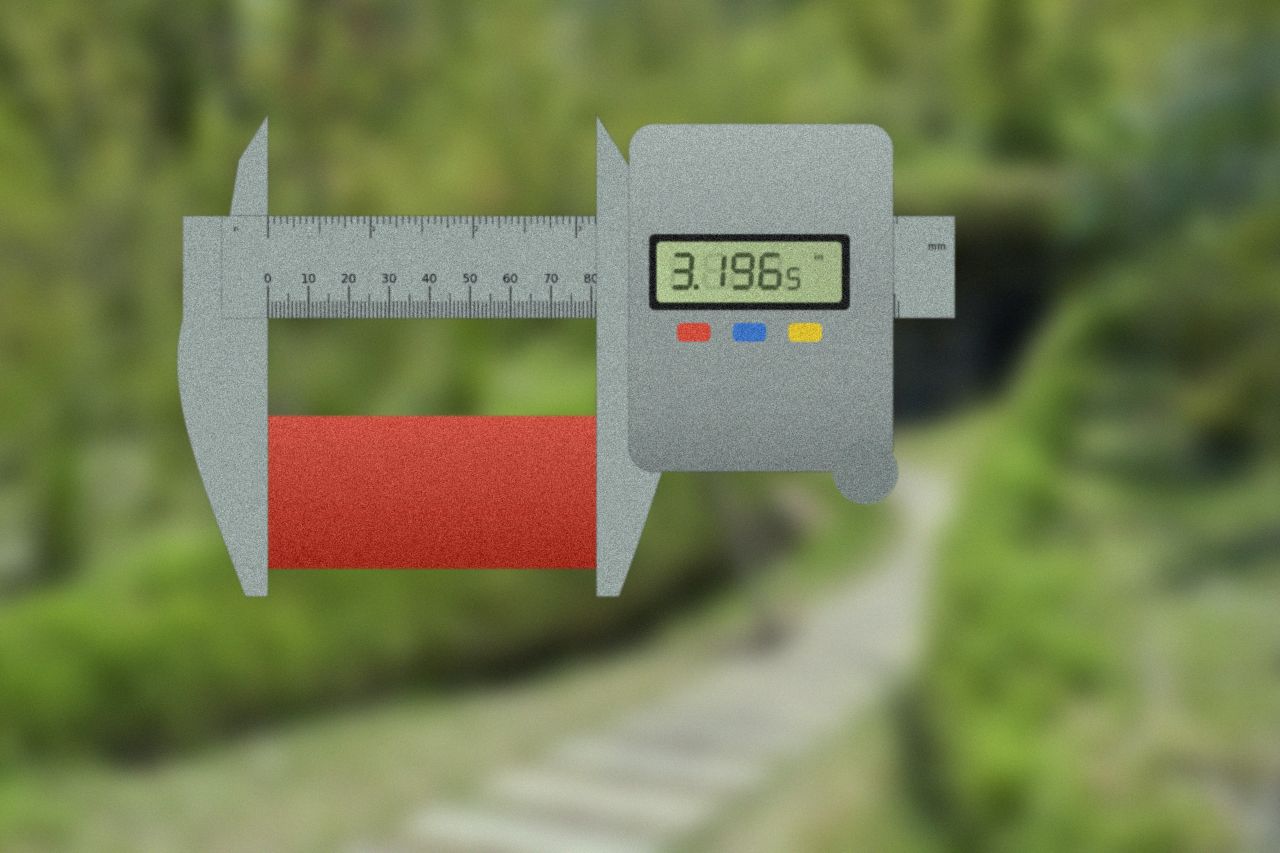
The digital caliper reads 3.1965 in
